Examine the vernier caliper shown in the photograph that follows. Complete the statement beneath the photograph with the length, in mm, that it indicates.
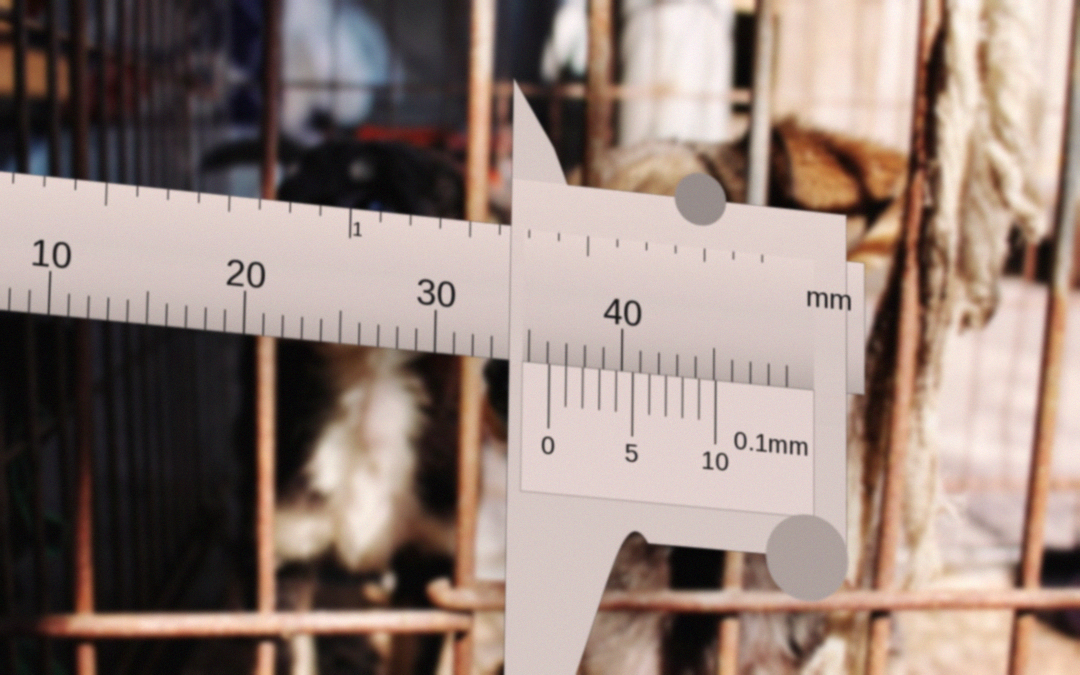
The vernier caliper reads 36.1 mm
